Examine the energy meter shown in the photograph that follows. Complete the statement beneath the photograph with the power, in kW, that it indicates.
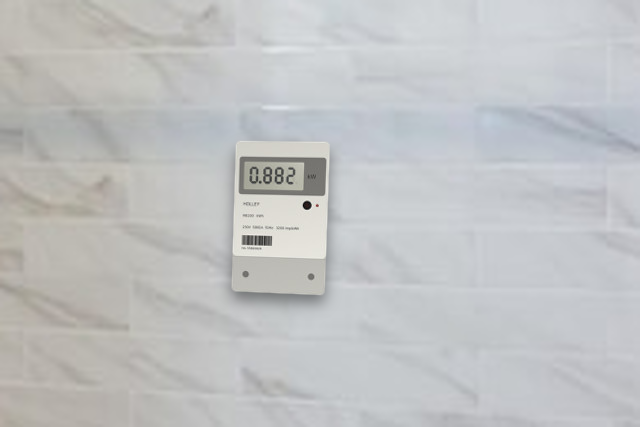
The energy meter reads 0.882 kW
